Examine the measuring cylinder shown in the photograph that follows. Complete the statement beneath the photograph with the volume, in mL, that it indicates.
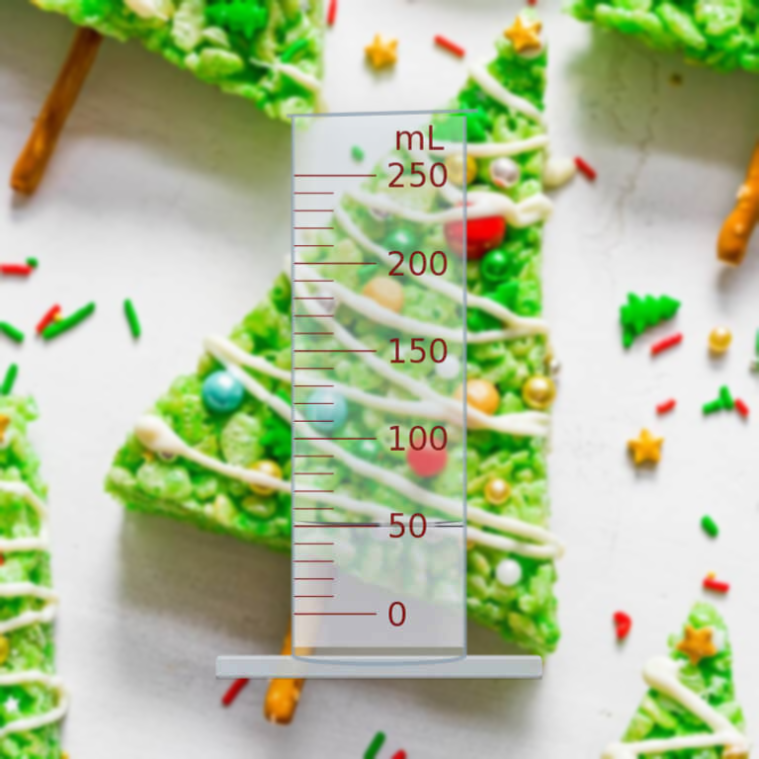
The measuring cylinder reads 50 mL
